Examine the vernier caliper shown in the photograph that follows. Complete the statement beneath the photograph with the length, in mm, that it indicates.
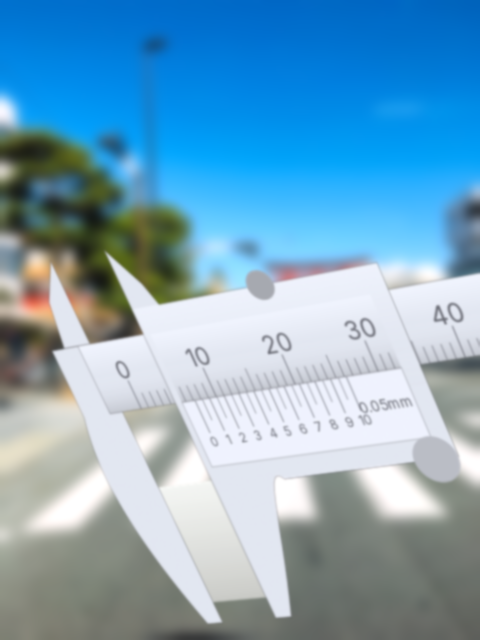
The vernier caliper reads 7.2 mm
